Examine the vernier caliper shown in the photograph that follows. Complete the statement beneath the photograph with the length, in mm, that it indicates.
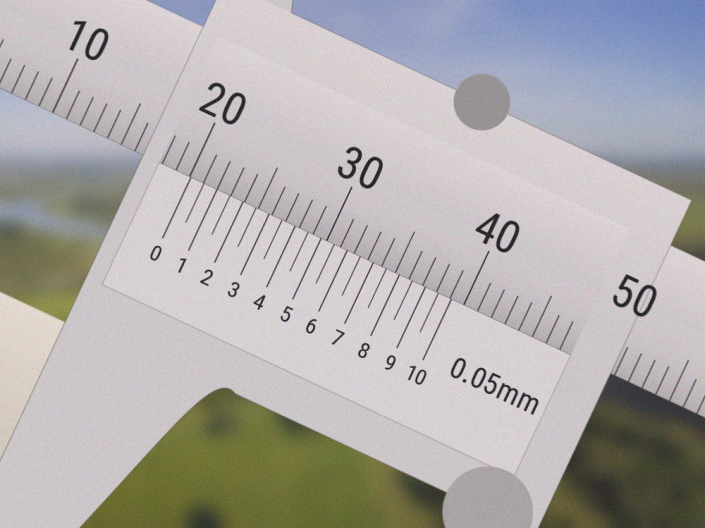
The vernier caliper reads 20.1 mm
